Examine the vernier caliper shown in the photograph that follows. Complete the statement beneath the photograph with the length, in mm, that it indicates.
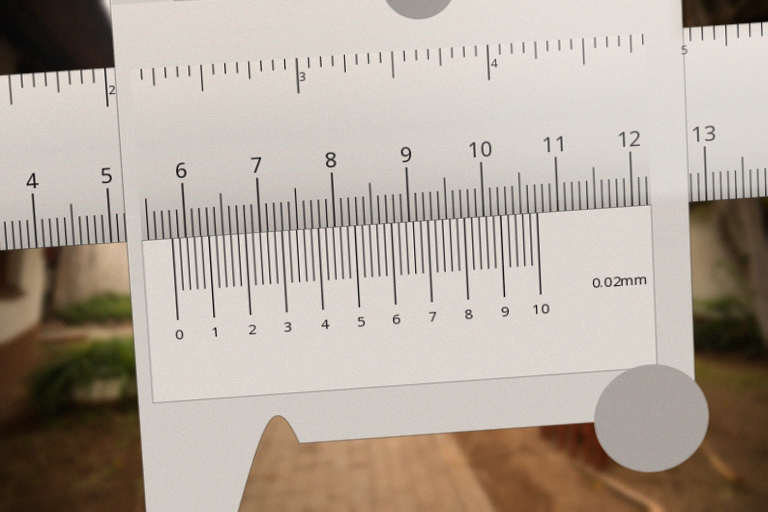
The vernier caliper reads 58.2 mm
